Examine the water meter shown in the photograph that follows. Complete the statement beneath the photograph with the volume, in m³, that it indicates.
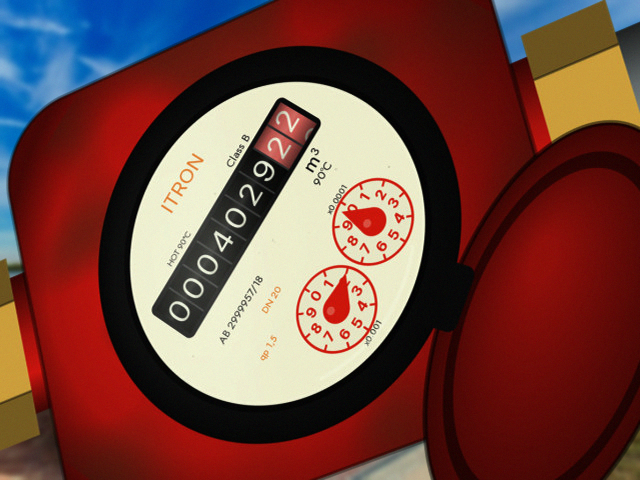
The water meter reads 4029.2219 m³
